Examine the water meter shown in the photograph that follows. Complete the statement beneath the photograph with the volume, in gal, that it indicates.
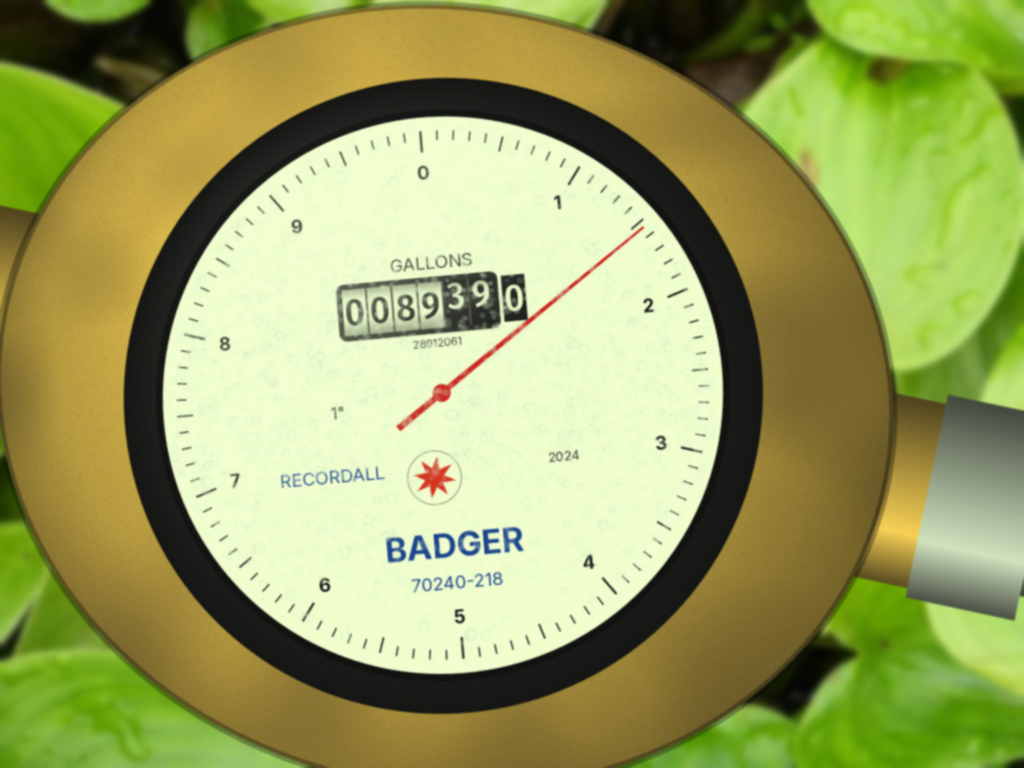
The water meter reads 89391.5 gal
